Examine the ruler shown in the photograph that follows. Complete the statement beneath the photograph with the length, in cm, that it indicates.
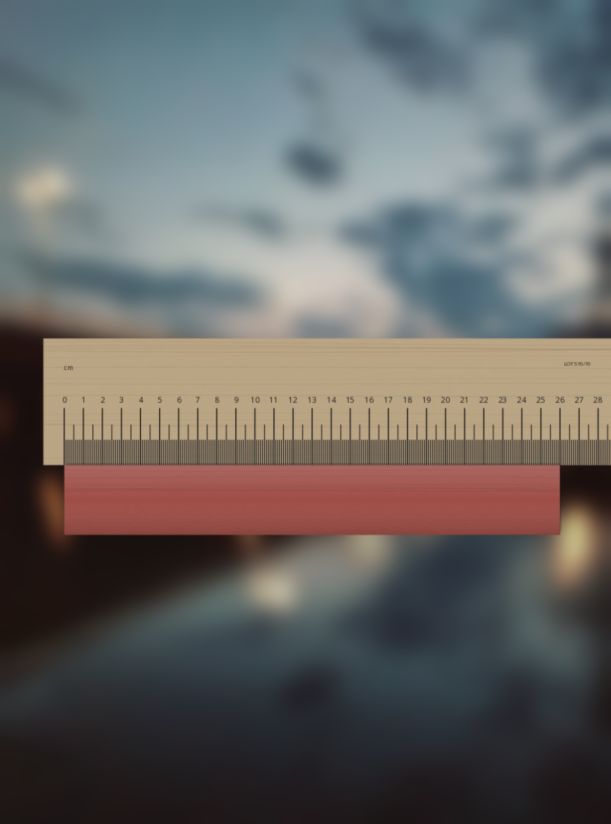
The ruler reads 26 cm
